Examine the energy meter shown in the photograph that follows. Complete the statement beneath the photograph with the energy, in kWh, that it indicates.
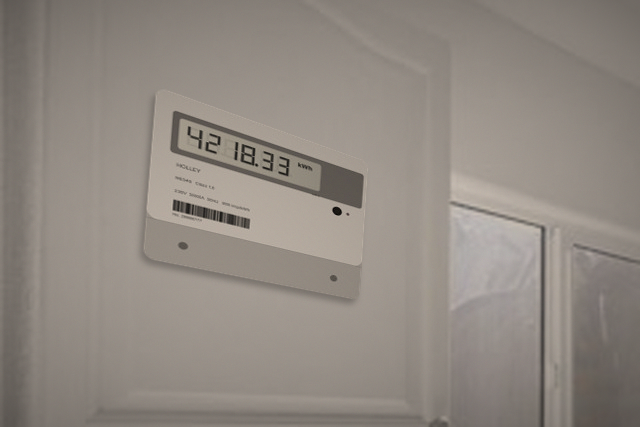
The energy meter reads 4218.33 kWh
